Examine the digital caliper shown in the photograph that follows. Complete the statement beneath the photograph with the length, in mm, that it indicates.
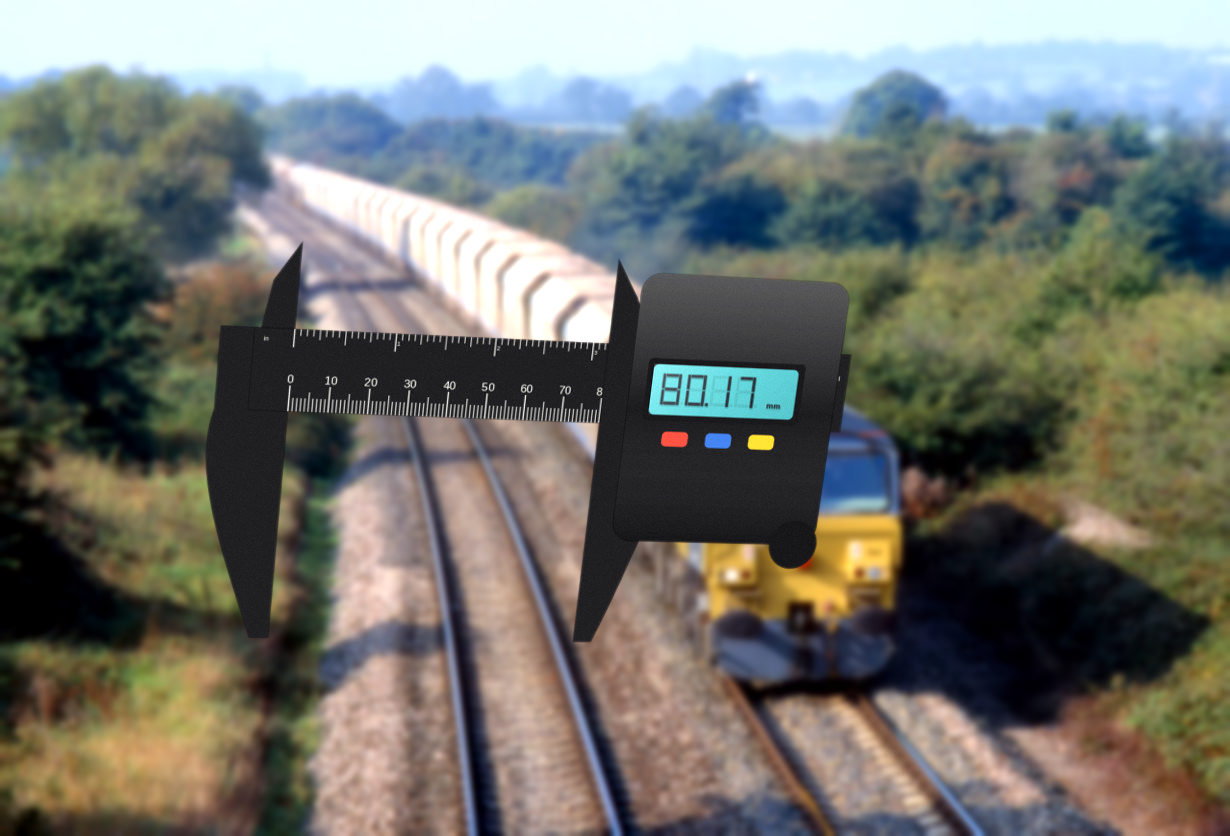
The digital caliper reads 80.17 mm
